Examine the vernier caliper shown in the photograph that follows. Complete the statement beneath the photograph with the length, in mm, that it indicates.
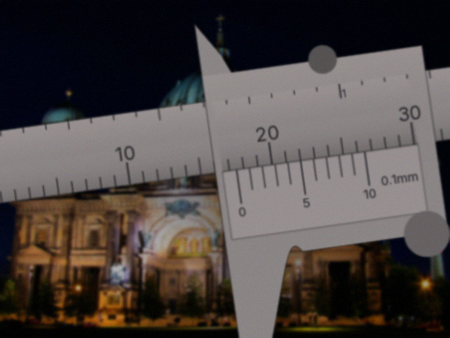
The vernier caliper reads 17.5 mm
